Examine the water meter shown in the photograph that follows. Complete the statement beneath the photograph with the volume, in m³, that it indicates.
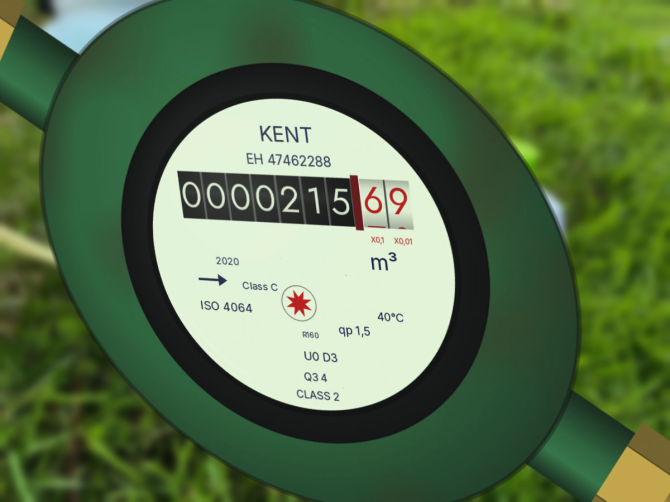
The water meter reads 215.69 m³
